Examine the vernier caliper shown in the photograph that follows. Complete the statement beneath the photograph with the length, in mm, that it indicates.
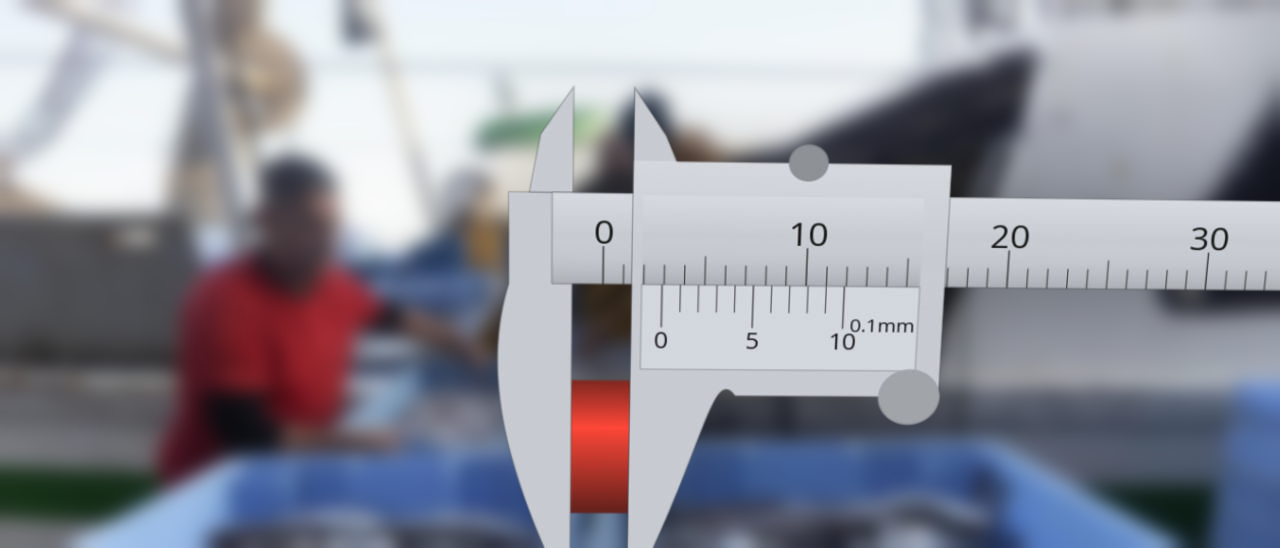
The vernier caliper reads 2.9 mm
